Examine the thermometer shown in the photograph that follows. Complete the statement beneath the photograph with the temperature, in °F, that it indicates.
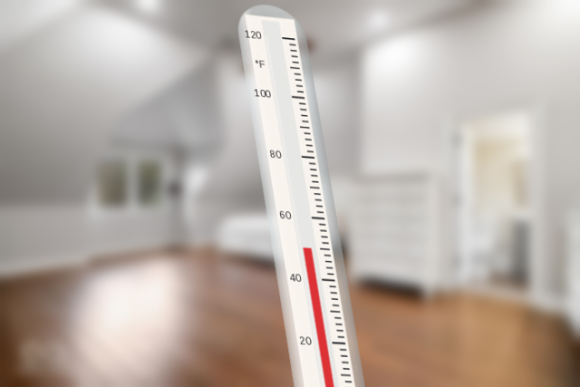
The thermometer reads 50 °F
